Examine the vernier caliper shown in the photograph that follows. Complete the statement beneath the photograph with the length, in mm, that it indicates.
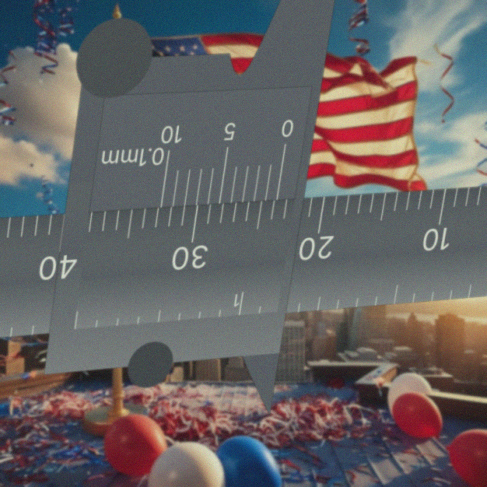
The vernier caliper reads 23.8 mm
